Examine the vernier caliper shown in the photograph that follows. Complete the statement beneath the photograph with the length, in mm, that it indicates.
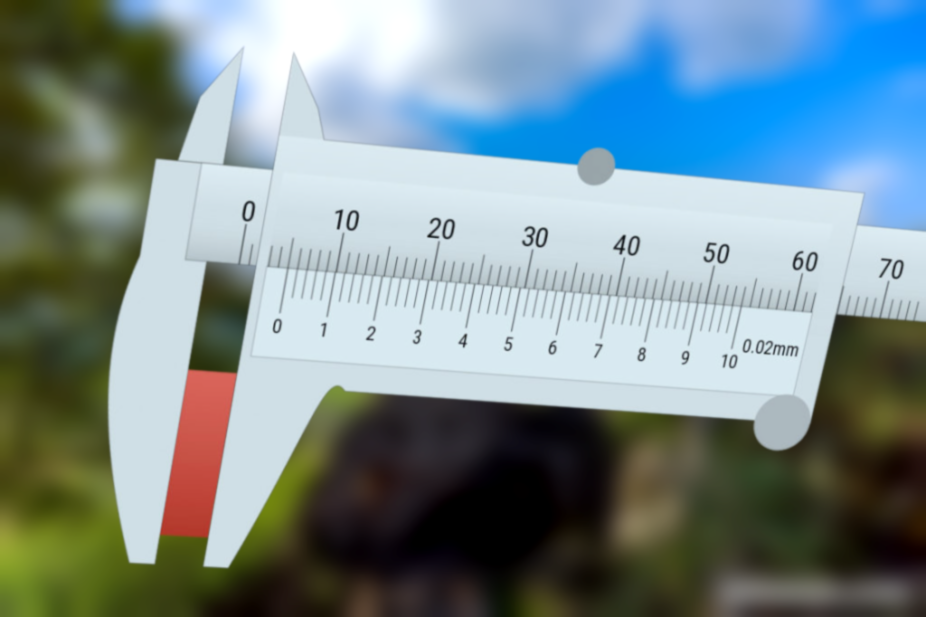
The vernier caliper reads 5.0 mm
